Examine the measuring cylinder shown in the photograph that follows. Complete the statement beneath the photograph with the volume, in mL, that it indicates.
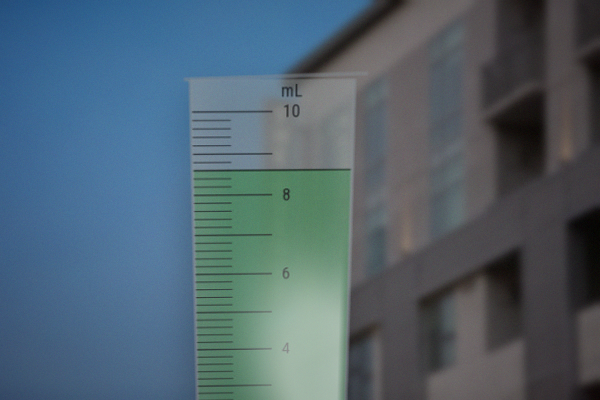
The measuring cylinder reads 8.6 mL
